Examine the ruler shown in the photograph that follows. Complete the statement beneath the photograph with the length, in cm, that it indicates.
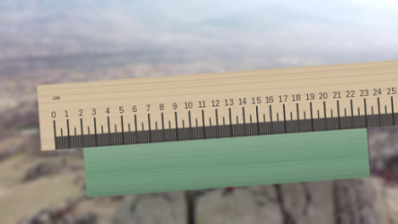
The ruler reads 21 cm
